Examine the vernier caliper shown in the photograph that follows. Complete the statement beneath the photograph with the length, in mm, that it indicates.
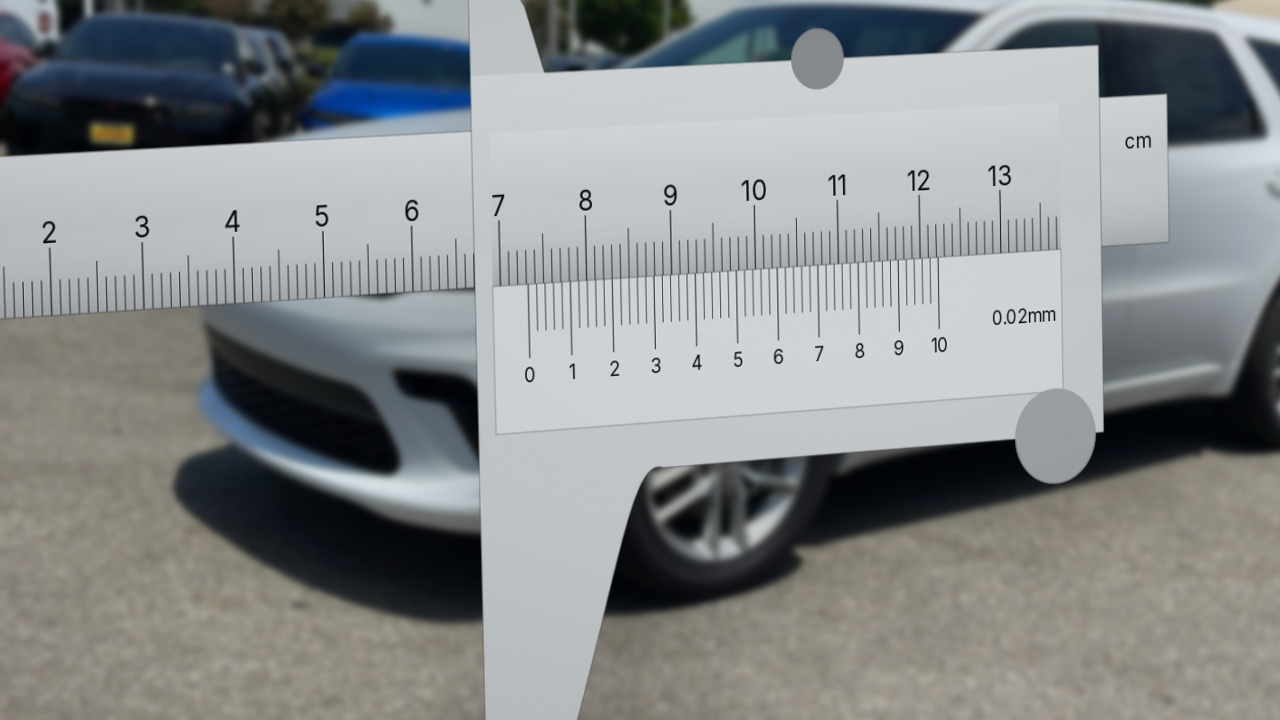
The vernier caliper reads 73.2 mm
